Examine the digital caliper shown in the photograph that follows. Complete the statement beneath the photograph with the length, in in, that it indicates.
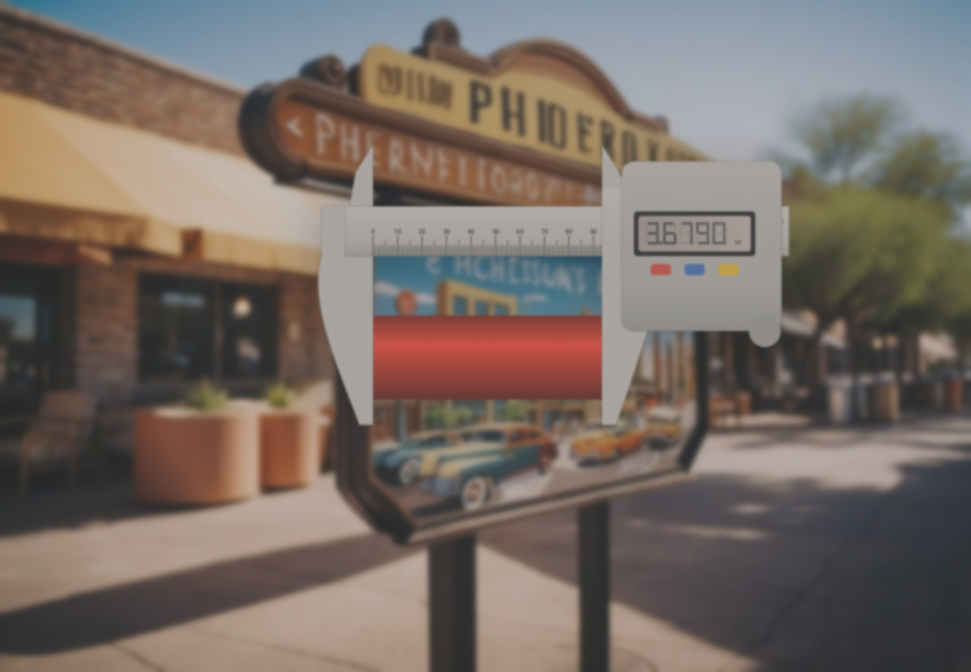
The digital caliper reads 3.6790 in
